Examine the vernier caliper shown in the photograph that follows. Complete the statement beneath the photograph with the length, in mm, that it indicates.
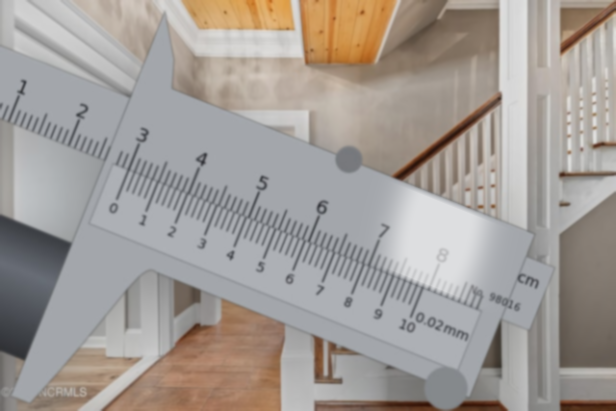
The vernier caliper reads 30.0 mm
